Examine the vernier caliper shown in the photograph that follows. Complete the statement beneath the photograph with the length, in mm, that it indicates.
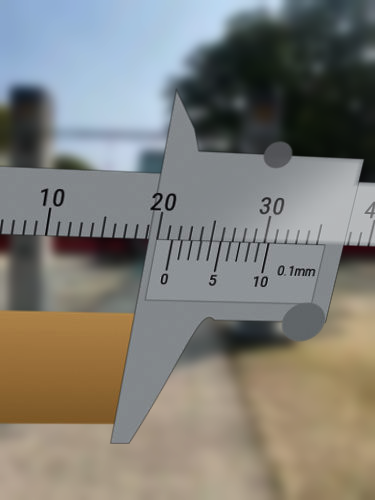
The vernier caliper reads 21.4 mm
